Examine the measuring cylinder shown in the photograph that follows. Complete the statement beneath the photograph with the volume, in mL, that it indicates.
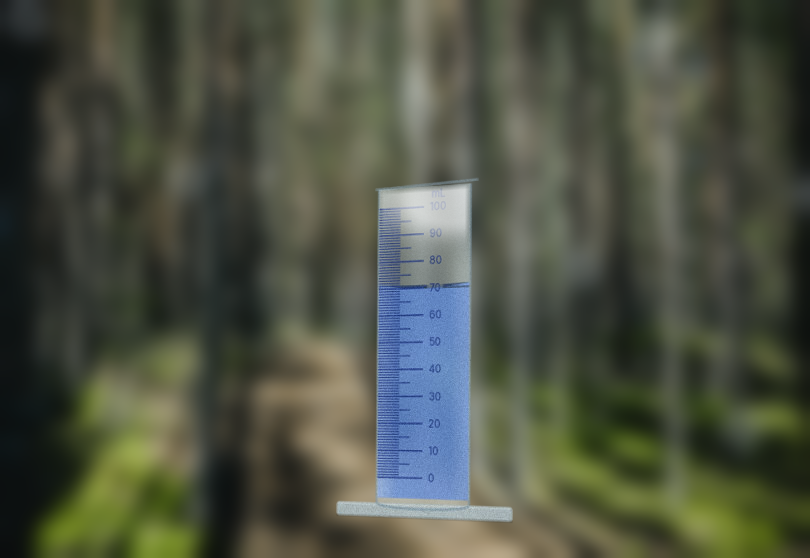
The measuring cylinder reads 70 mL
